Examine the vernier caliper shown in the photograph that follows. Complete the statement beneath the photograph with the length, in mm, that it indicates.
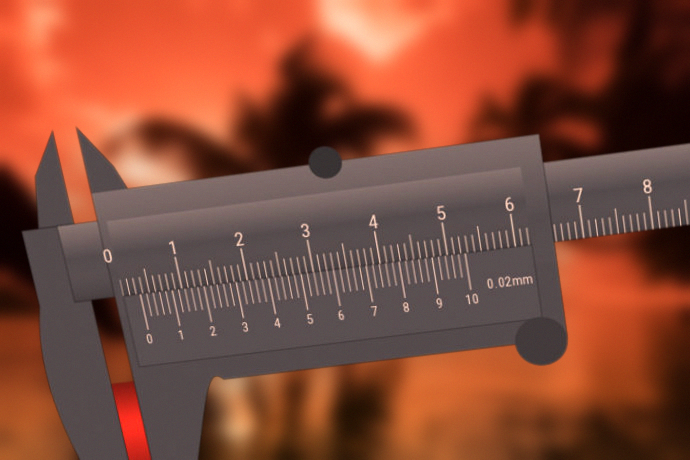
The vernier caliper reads 3.6 mm
